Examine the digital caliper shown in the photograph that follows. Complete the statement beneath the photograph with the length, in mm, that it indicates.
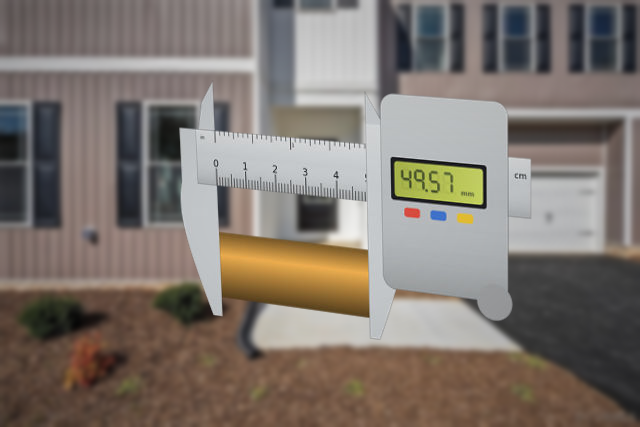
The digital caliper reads 49.57 mm
